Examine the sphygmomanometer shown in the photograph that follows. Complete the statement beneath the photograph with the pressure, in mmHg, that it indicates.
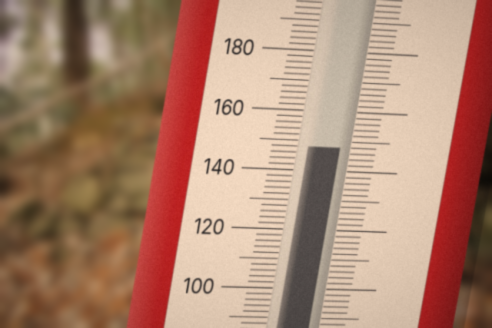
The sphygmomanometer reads 148 mmHg
